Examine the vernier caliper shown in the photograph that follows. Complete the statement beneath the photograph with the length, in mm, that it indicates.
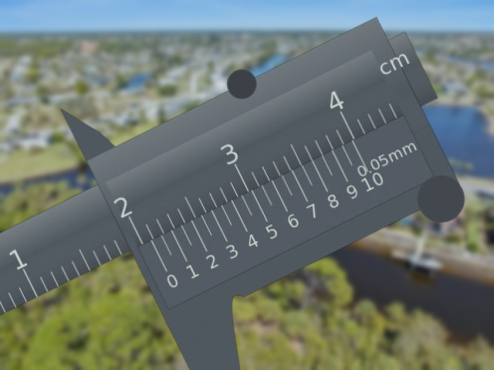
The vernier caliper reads 20.8 mm
